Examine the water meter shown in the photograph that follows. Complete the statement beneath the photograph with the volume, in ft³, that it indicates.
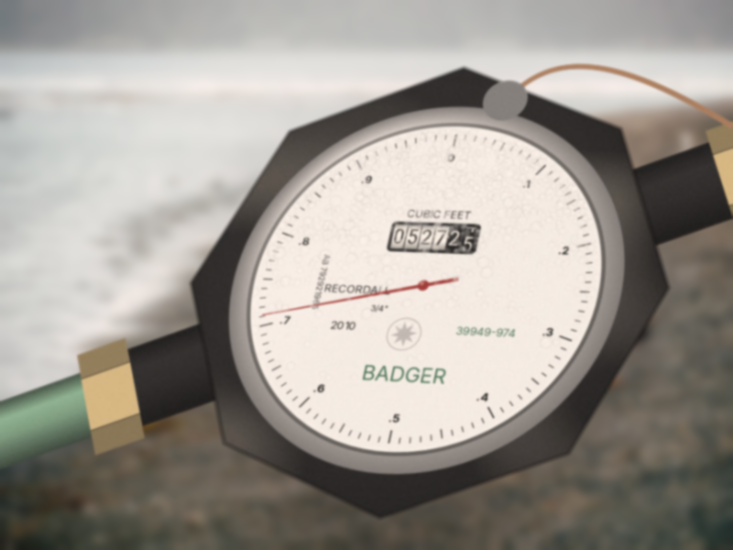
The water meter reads 52724.71 ft³
